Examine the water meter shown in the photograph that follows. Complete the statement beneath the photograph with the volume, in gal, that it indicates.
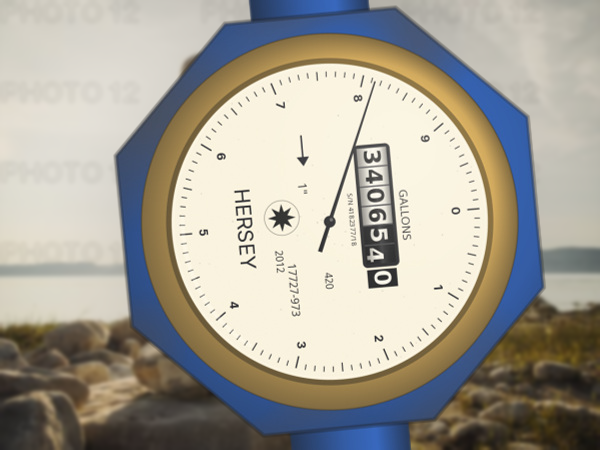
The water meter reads 3406538.1 gal
